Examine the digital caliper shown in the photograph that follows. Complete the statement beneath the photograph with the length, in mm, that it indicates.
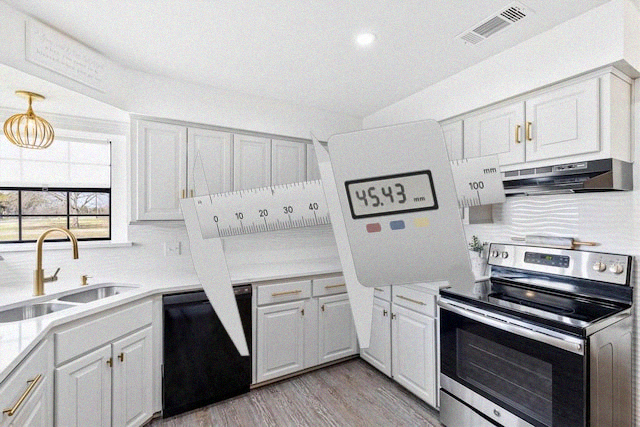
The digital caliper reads 45.43 mm
